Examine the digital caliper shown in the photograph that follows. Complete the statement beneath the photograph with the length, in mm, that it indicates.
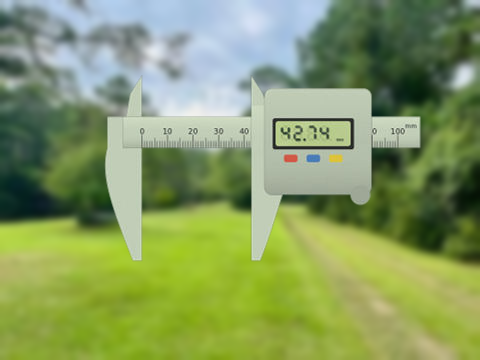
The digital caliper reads 42.74 mm
